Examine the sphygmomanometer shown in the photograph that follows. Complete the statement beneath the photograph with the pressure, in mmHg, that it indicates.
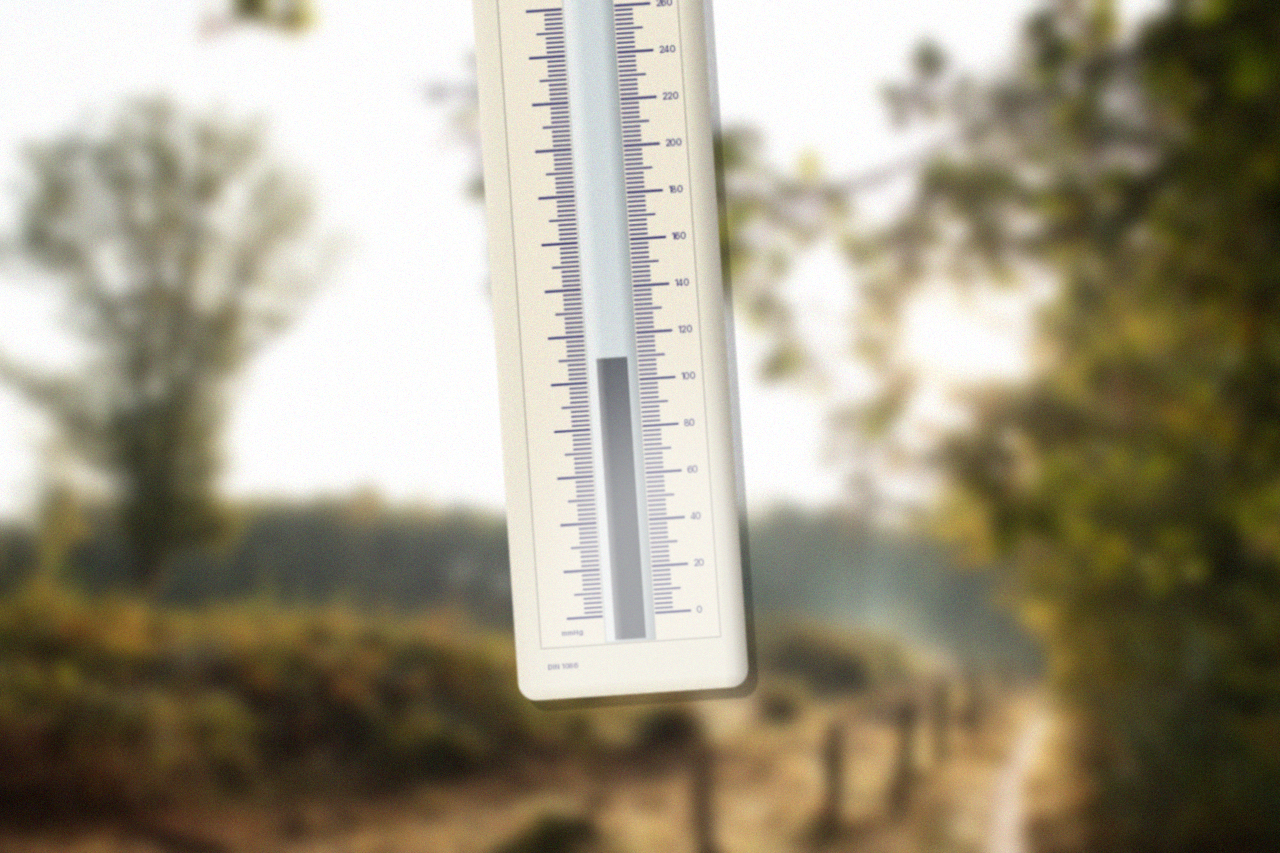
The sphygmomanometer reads 110 mmHg
